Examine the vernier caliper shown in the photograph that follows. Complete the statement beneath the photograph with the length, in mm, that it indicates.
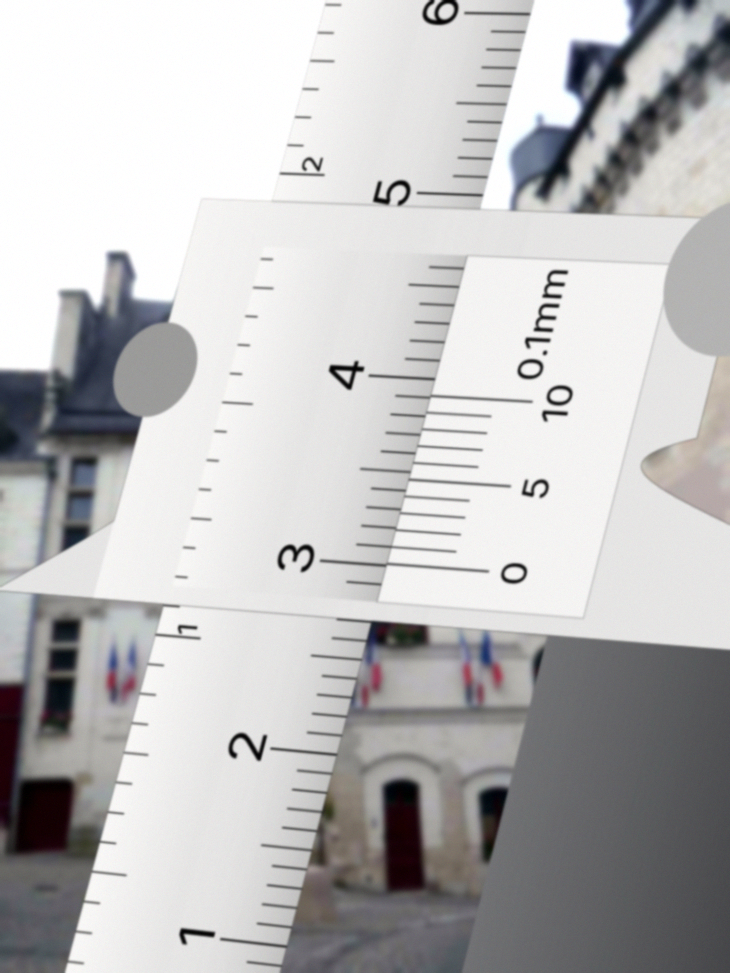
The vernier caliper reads 30.1 mm
